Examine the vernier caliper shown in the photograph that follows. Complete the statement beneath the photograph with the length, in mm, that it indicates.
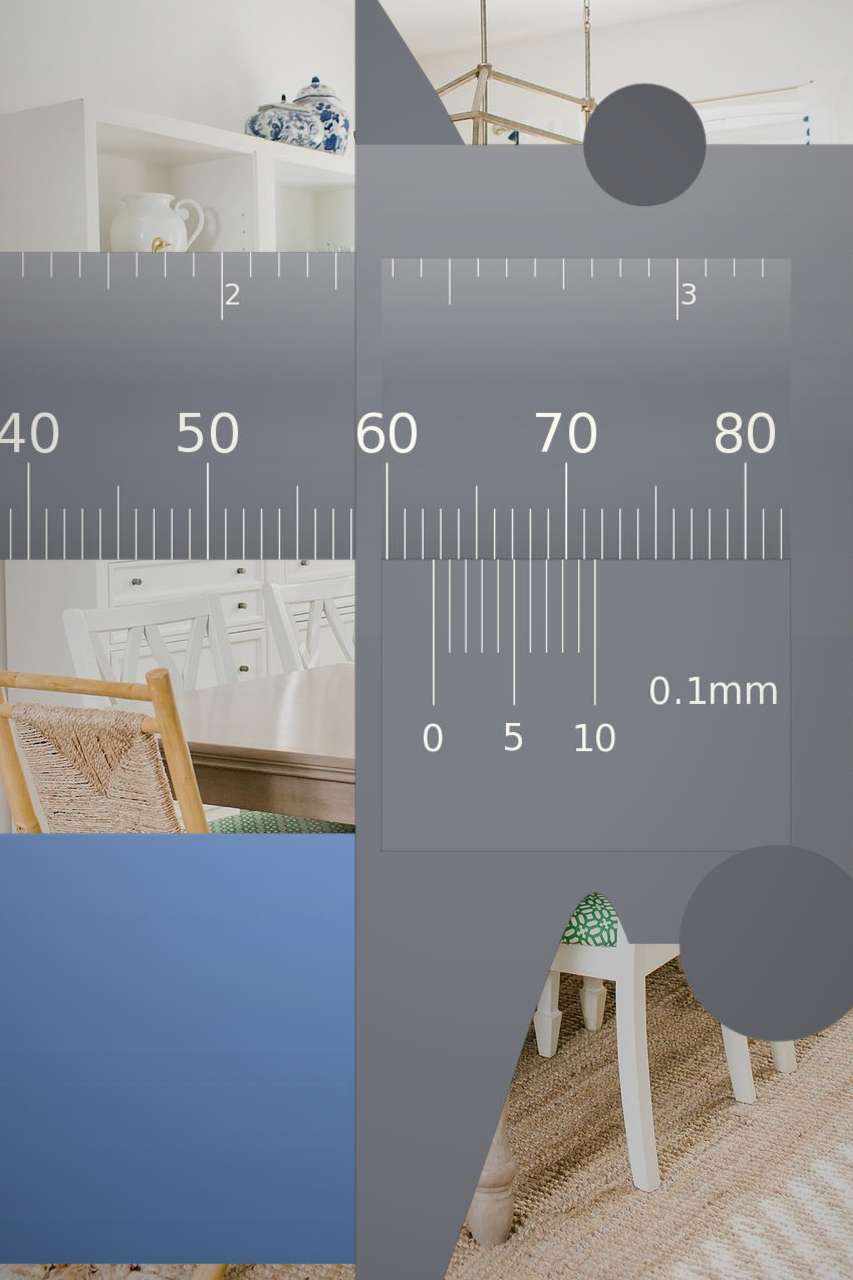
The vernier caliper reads 62.6 mm
